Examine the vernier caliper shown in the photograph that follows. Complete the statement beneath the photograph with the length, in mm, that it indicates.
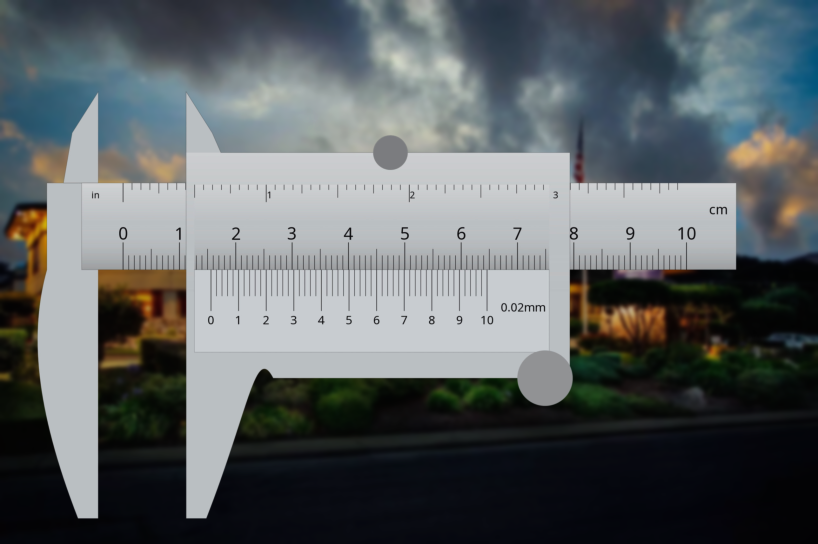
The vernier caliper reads 15.6 mm
